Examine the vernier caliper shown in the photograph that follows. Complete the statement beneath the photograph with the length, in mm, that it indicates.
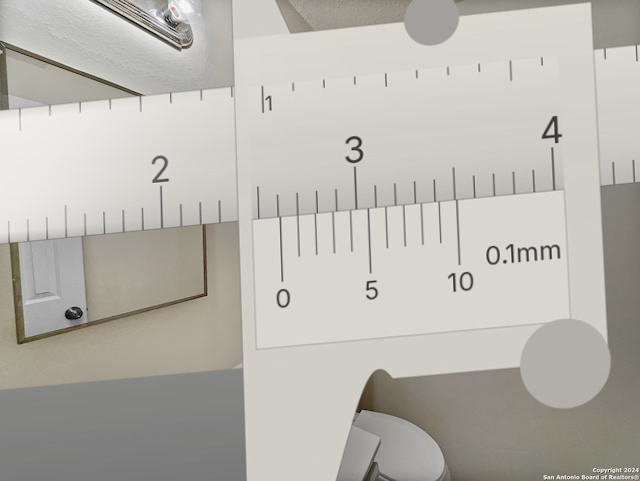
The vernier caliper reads 26.1 mm
